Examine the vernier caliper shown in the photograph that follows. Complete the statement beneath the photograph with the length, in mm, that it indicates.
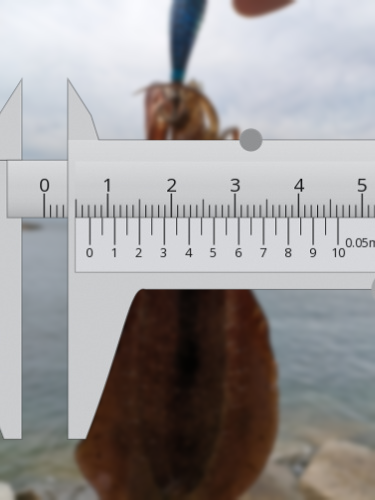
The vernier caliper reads 7.2 mm
